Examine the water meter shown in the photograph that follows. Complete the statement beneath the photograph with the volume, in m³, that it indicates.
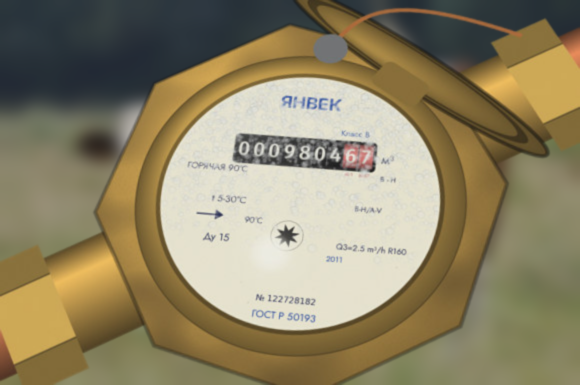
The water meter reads 9804.67 m³
